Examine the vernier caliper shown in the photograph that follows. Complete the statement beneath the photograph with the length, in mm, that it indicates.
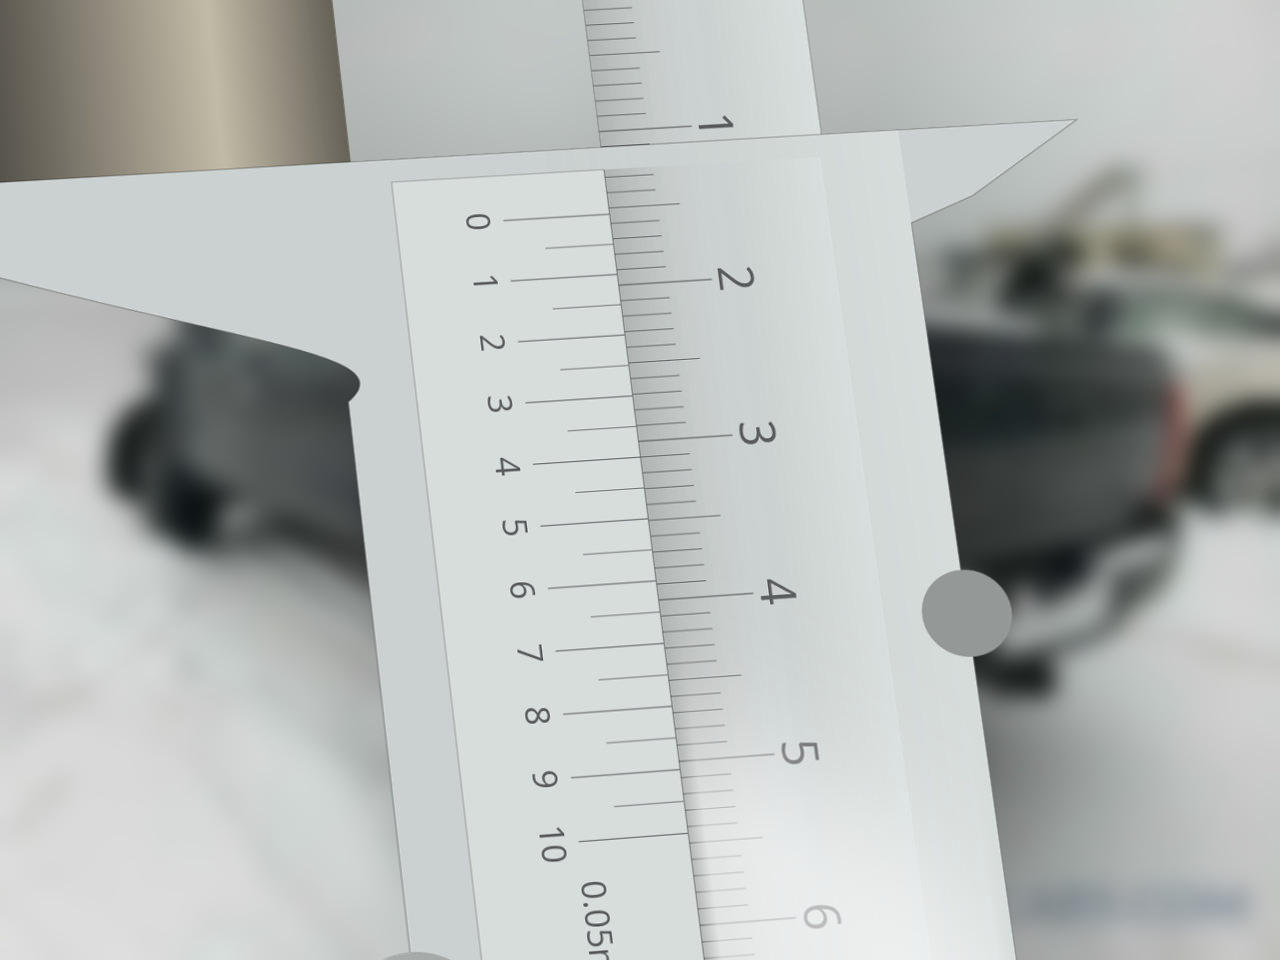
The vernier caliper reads 15.4 mm
